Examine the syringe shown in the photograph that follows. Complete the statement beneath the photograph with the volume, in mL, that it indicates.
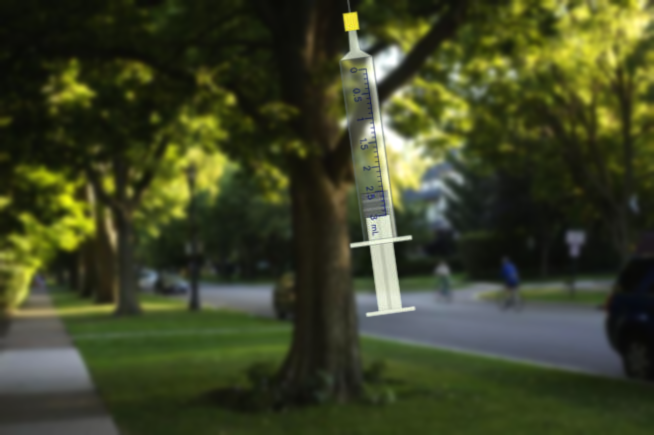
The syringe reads 2.5 mL
